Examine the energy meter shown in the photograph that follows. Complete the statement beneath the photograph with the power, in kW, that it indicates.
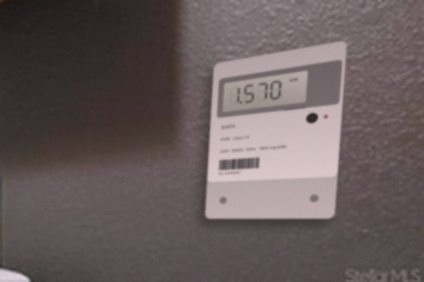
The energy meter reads 1.570 kW
